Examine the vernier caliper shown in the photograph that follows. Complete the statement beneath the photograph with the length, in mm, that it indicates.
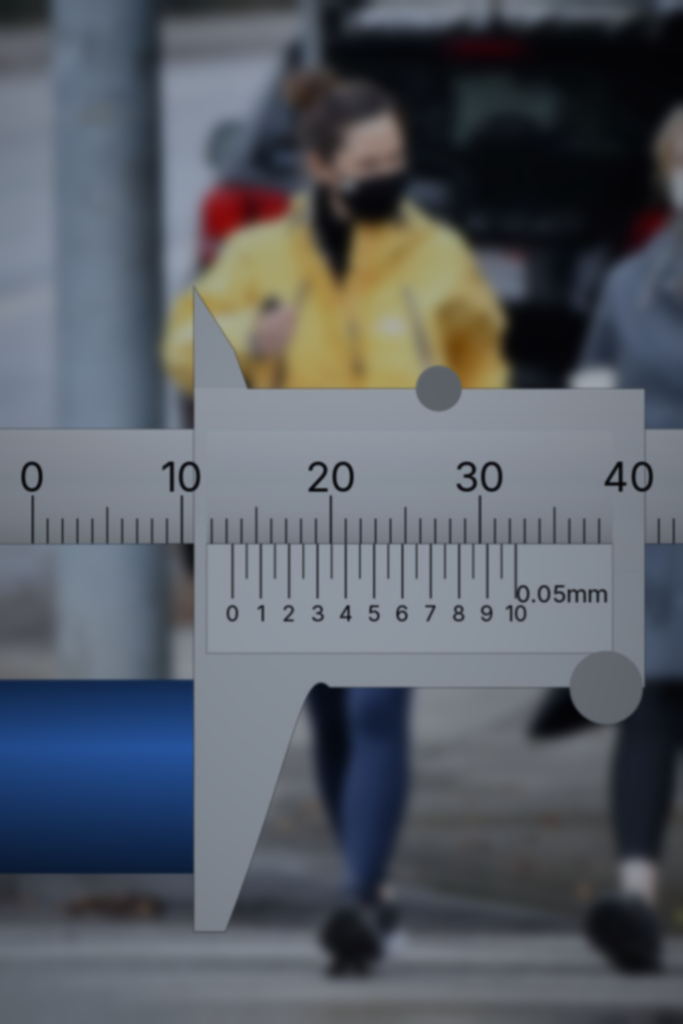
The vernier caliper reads 13.4 mm
